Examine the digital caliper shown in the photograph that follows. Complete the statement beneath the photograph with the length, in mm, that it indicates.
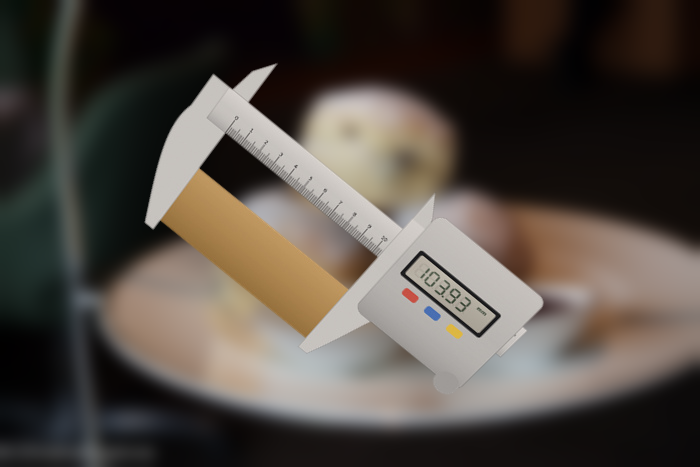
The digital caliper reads 103.93 mm
